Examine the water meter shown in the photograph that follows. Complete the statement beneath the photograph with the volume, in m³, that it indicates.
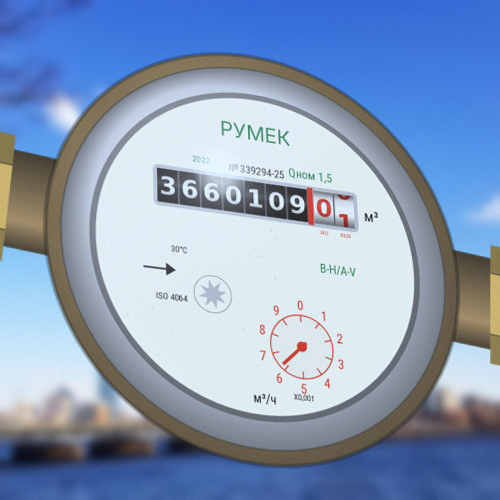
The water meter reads 3660109.006 m³
